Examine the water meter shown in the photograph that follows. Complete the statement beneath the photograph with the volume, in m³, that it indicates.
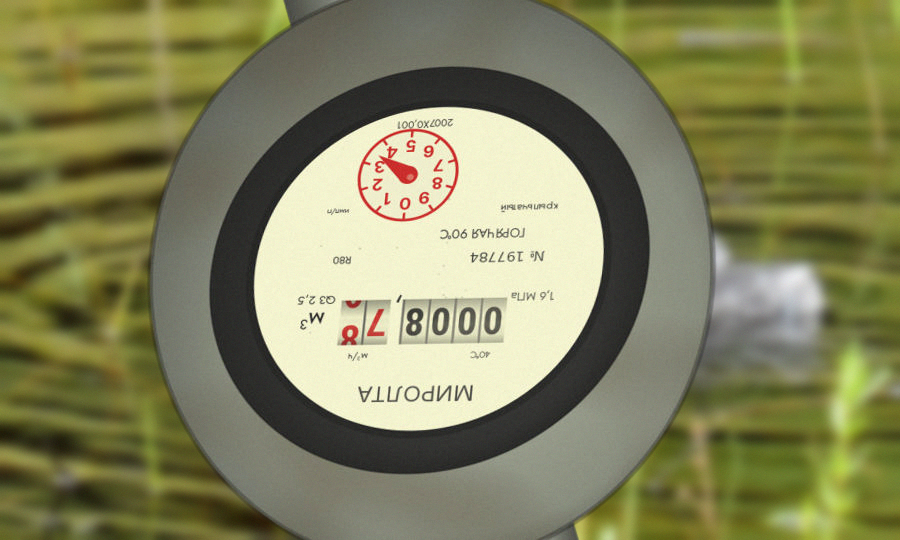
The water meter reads 8.783 m³
